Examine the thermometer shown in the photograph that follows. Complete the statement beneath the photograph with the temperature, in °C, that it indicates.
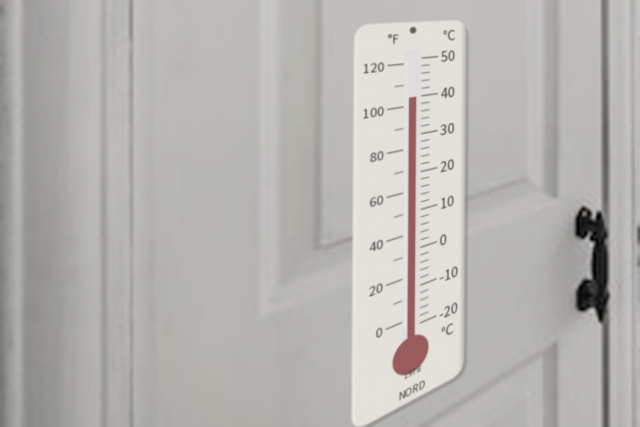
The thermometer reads 40 °C
